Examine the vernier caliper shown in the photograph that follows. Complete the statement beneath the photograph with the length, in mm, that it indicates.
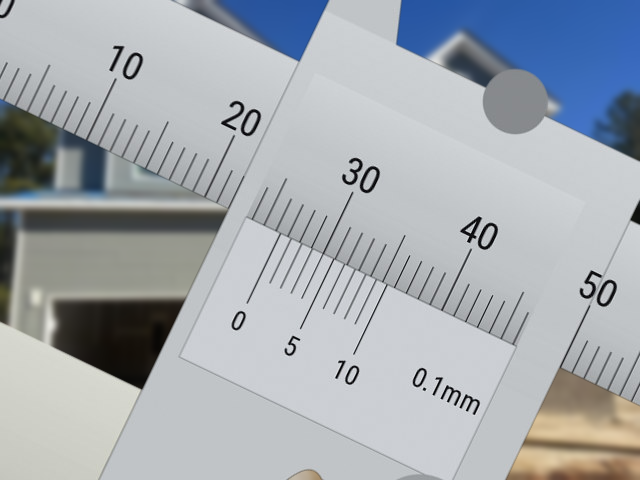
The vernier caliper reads 26.4 mm
